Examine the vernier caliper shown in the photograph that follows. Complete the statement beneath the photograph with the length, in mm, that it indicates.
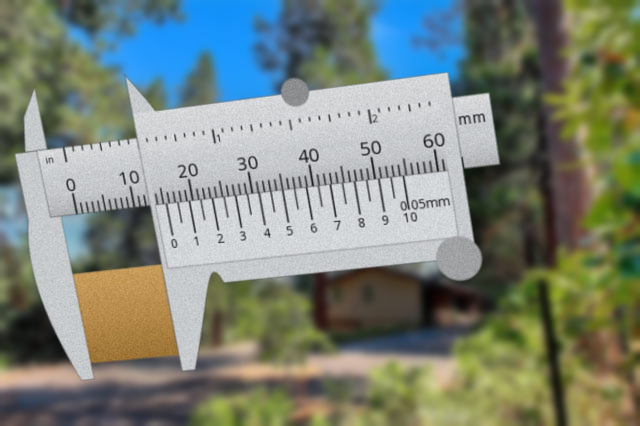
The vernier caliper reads 15.5 mm
